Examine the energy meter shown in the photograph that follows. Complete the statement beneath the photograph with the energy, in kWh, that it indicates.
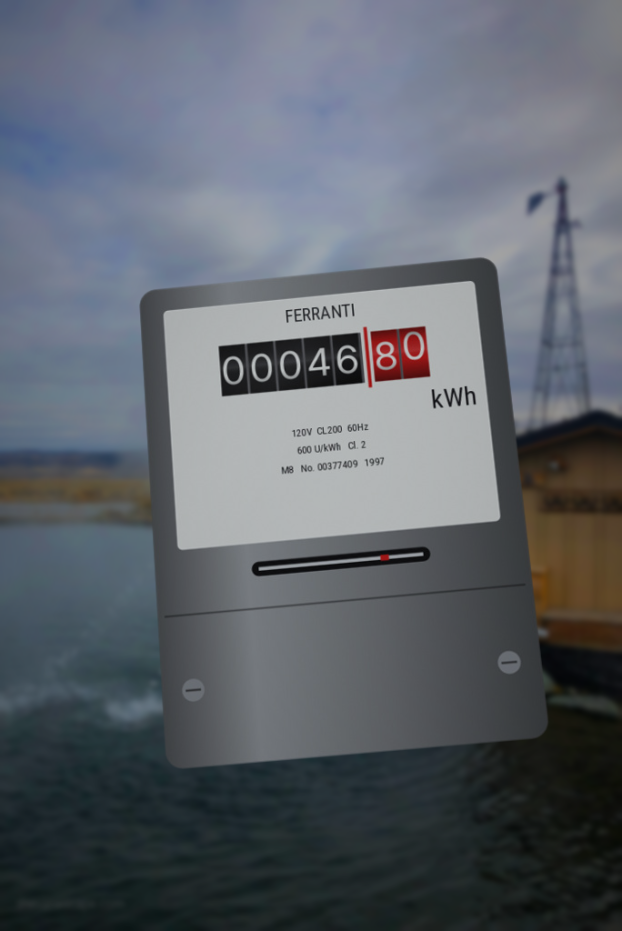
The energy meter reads 46.80 kWh
